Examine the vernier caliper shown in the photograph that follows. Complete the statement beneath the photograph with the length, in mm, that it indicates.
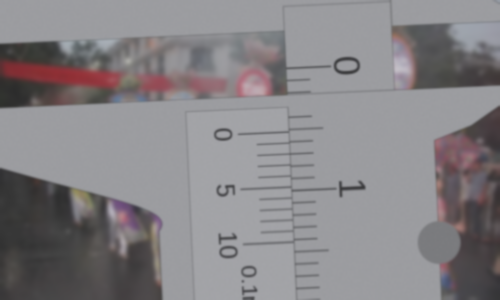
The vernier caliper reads 5.2 mm
